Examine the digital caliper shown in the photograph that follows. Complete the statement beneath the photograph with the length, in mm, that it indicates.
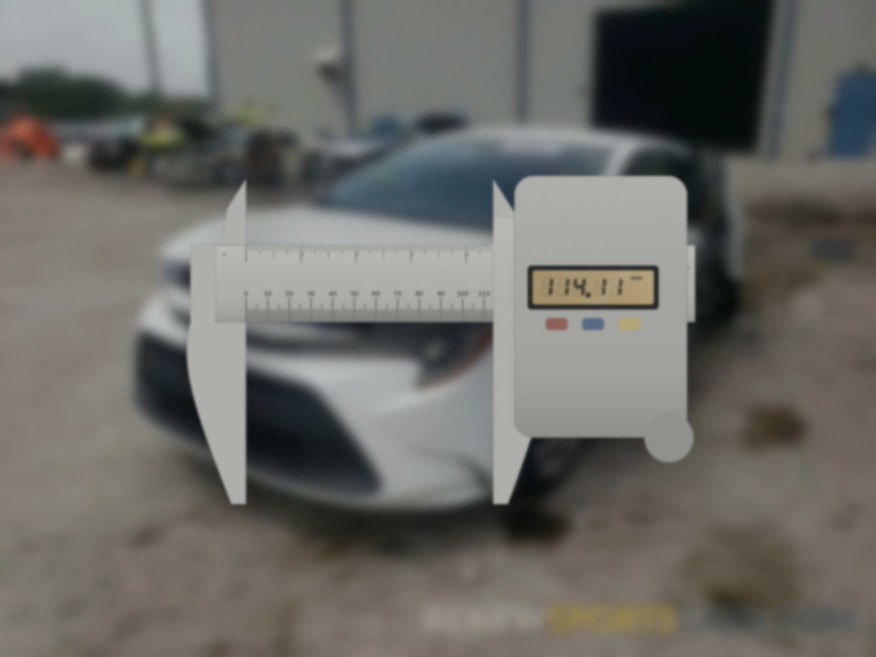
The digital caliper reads 114.11 mm
